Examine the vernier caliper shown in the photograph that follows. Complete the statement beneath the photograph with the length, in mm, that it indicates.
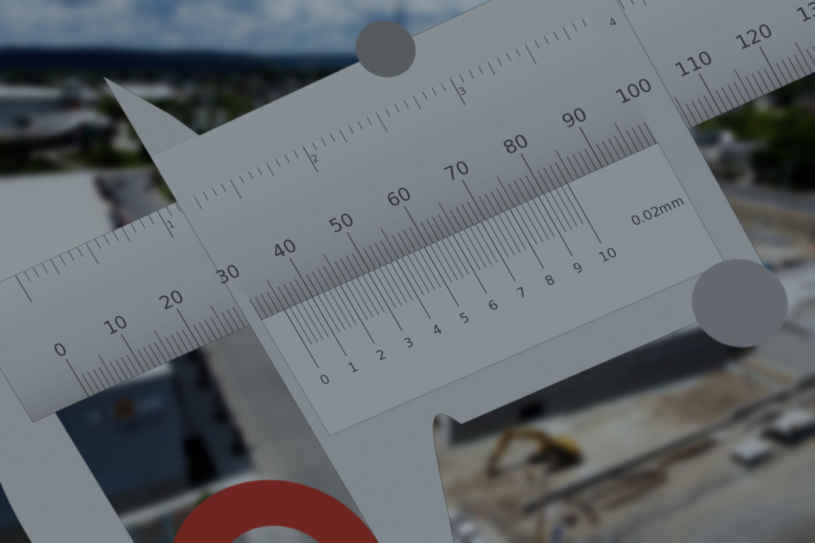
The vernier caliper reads 35.0 mm
